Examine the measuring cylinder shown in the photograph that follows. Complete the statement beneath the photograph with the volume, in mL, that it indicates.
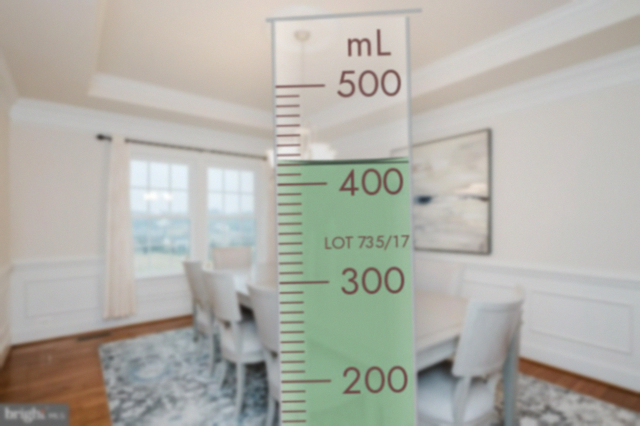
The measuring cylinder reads 420 mL
